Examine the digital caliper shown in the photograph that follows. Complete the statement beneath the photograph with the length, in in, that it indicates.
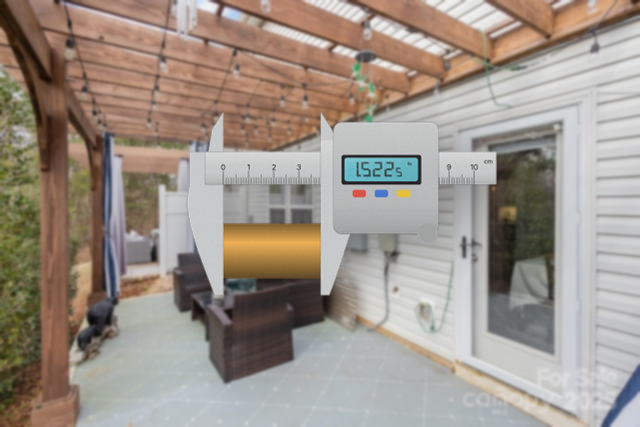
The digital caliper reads 1.5225 in
